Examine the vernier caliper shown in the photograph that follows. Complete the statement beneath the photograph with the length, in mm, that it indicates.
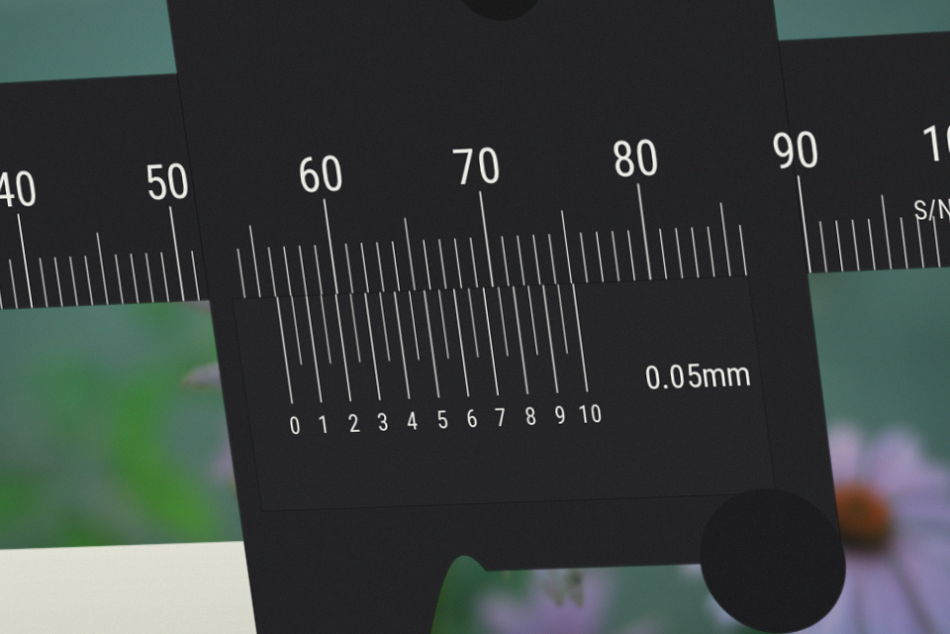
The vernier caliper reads 56.1 mm
